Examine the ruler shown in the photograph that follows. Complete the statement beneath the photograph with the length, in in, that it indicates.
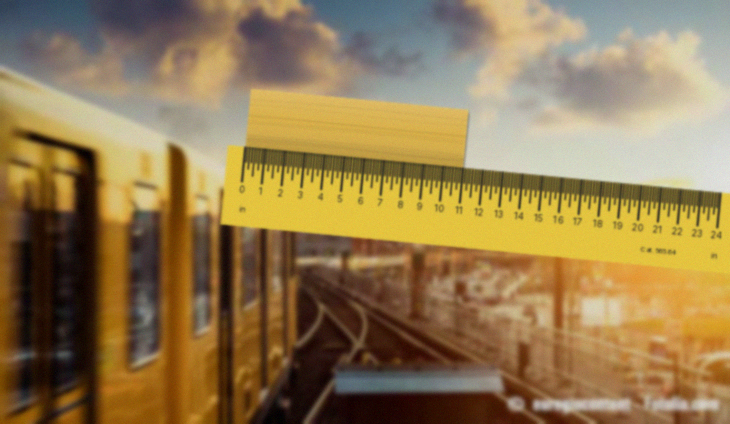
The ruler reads 11 in
